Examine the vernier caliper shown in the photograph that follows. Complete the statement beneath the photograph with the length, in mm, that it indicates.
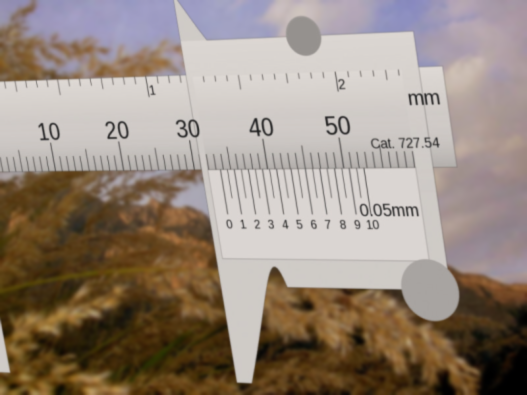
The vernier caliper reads 33.6 mm
